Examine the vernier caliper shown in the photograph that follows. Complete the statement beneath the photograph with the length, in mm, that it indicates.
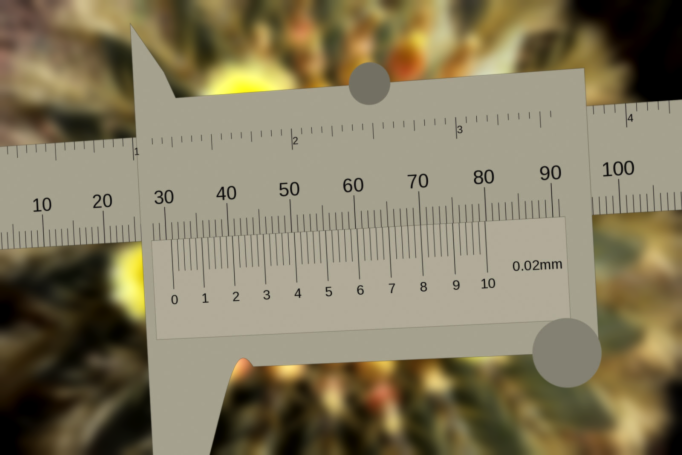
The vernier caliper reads 30.8 mm
